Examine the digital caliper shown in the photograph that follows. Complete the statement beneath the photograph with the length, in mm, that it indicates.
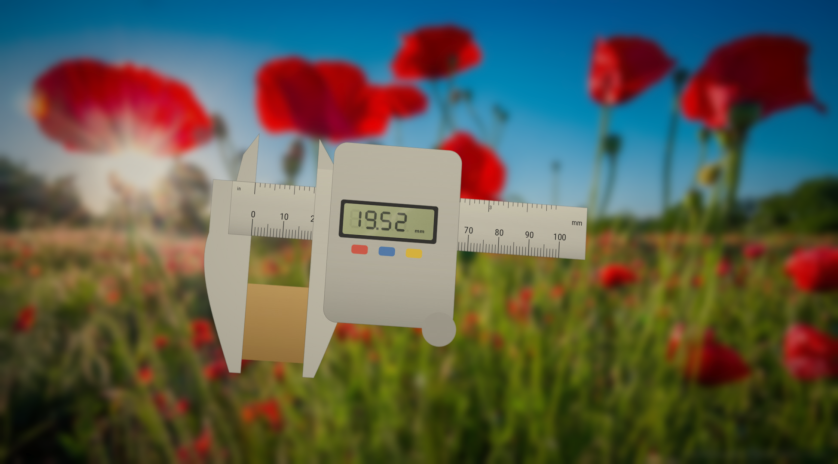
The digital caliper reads 19.52 mm
